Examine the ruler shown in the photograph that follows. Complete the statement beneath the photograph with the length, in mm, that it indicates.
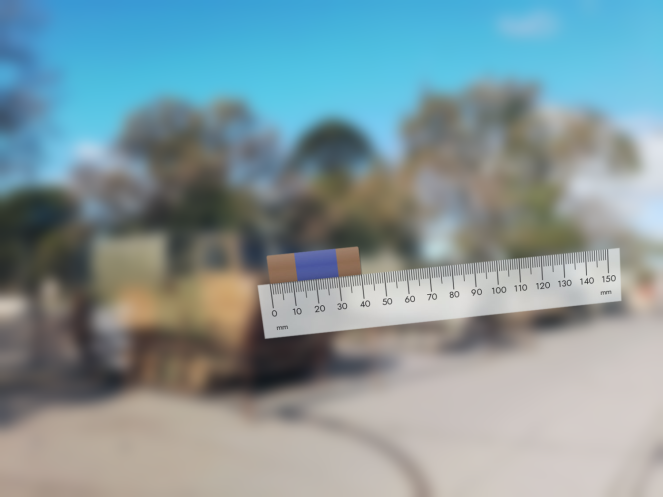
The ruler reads 40 mm
